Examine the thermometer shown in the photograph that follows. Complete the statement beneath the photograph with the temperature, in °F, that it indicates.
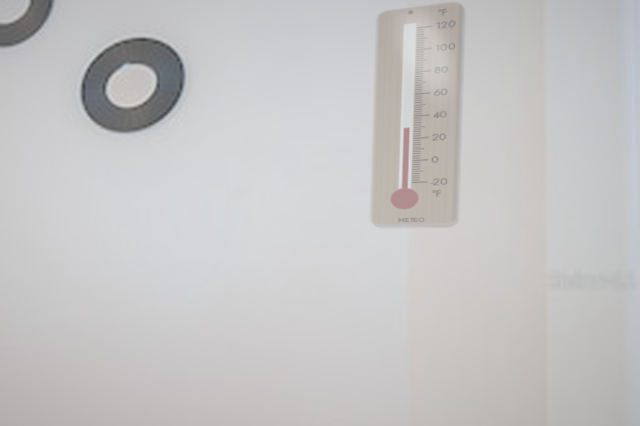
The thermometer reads 30 °F
